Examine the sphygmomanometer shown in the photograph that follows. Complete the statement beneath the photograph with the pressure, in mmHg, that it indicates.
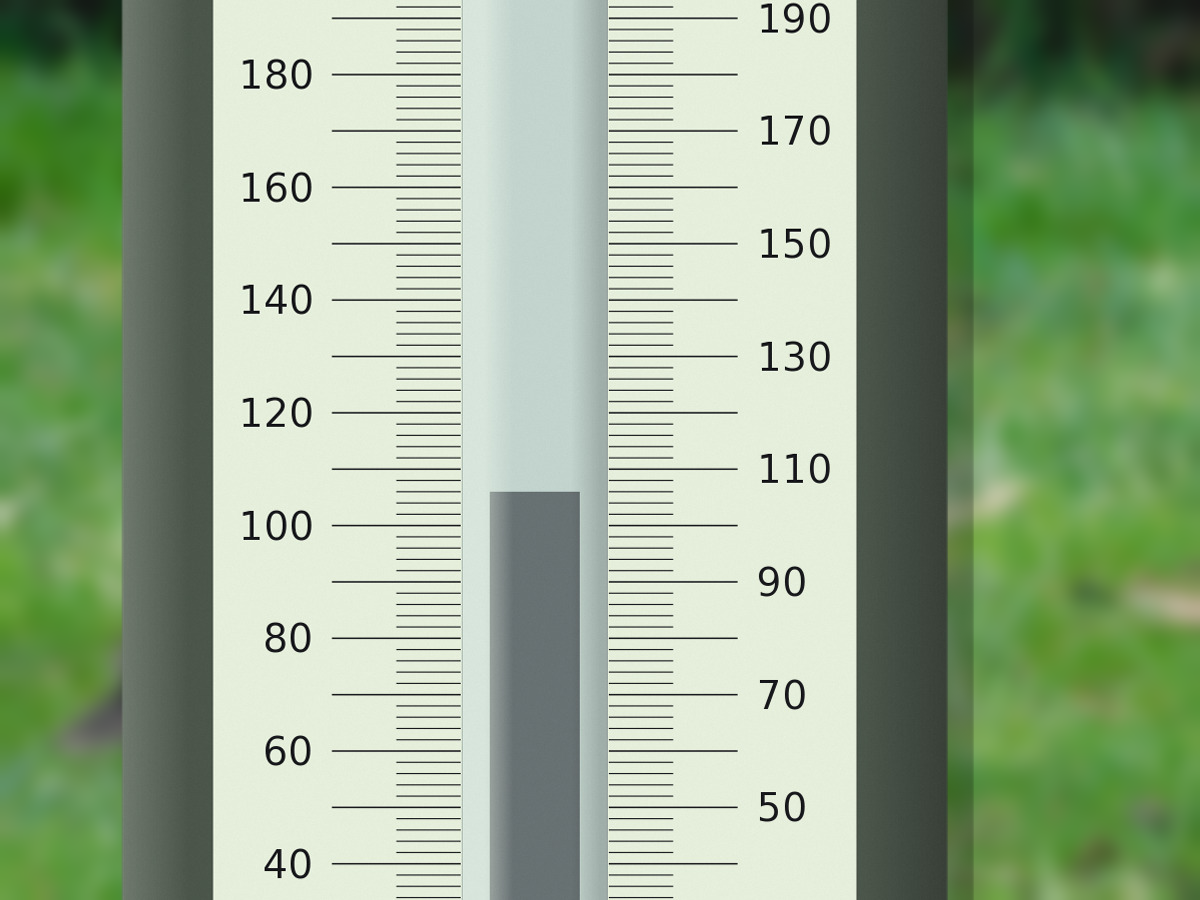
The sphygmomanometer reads 106 mmHg
